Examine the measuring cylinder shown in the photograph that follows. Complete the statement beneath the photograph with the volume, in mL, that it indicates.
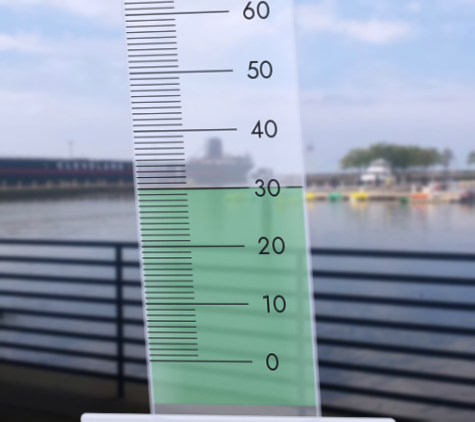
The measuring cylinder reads 30 mL
